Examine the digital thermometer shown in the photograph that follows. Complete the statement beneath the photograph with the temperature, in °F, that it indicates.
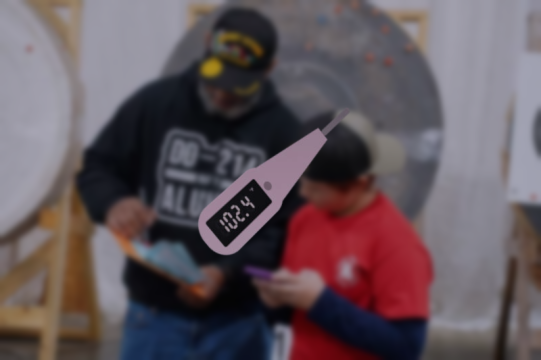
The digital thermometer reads 102.4 °F
